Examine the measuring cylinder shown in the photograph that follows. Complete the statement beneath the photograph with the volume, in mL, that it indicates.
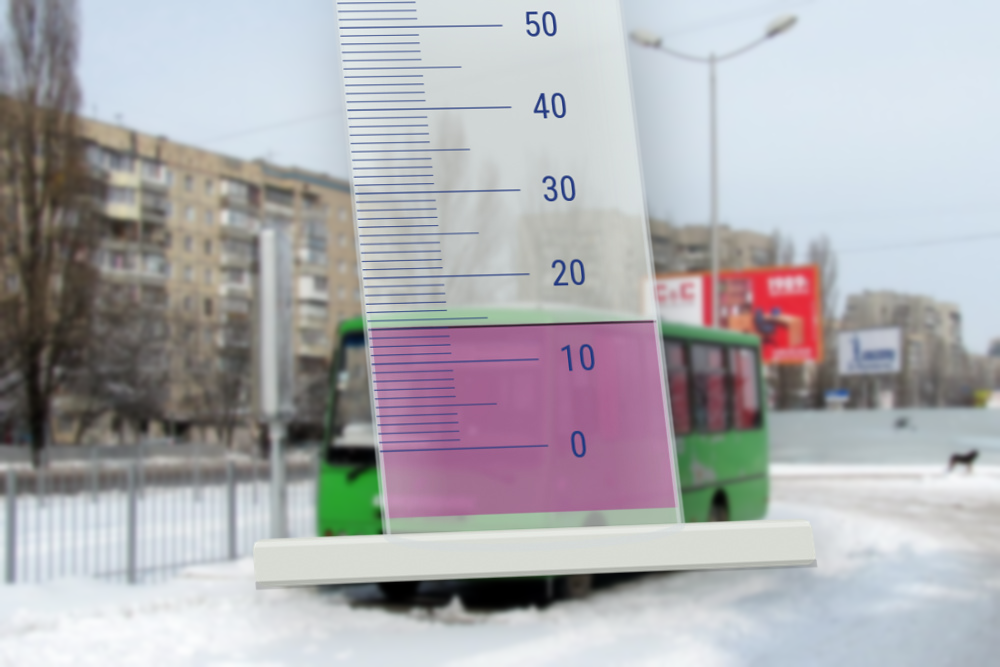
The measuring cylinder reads 14 mL
